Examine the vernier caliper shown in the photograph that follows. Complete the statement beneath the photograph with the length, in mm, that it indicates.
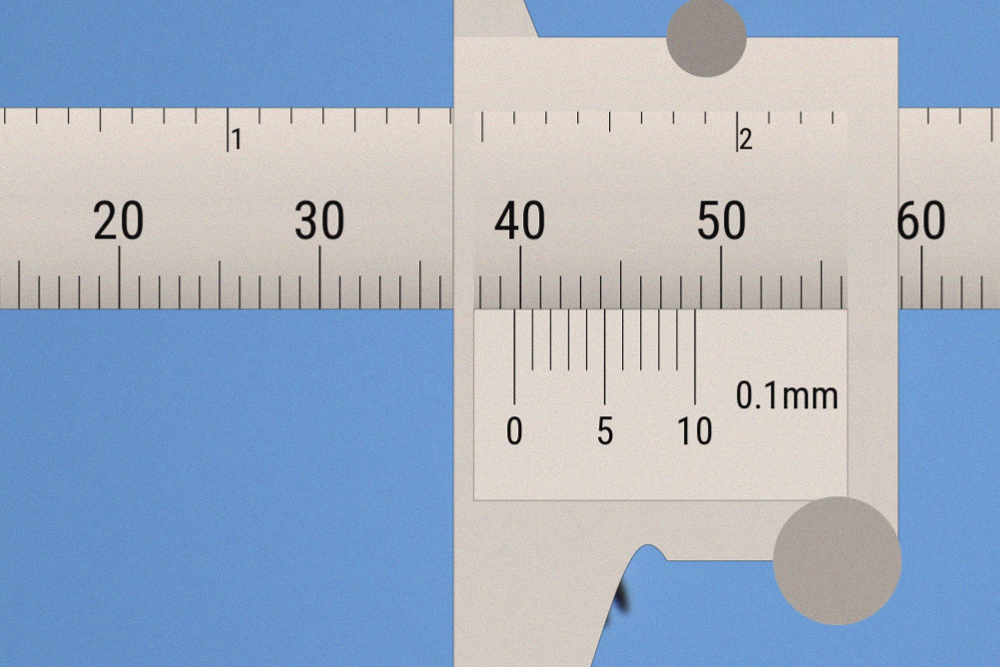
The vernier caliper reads 39.7 mm
